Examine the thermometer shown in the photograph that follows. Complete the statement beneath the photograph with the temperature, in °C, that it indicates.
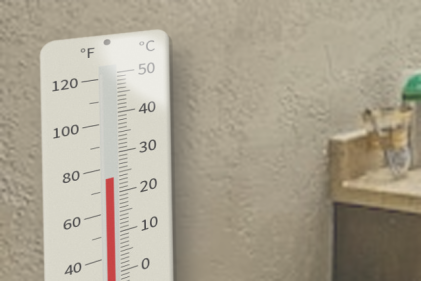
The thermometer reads 24 °C
